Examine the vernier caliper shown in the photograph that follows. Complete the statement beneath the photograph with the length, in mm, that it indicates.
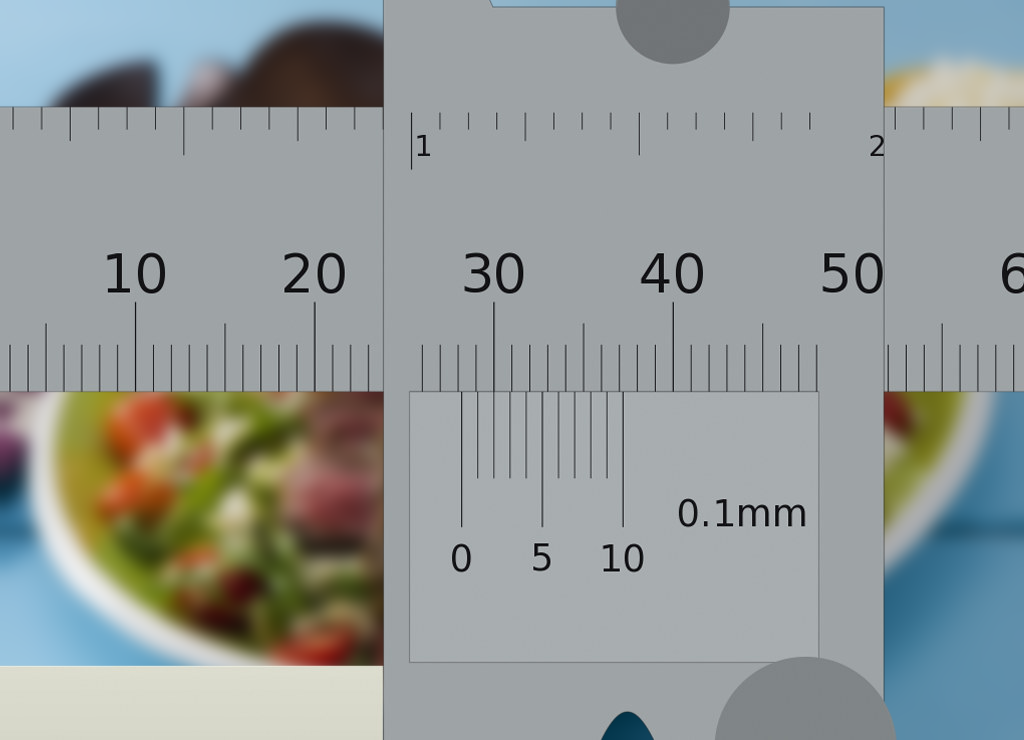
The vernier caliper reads 28.2 mm
